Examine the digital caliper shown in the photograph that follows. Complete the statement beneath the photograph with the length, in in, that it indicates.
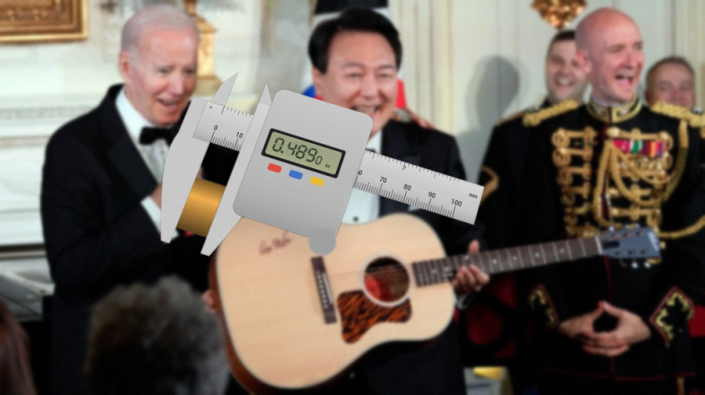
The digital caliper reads 0.4890 in
